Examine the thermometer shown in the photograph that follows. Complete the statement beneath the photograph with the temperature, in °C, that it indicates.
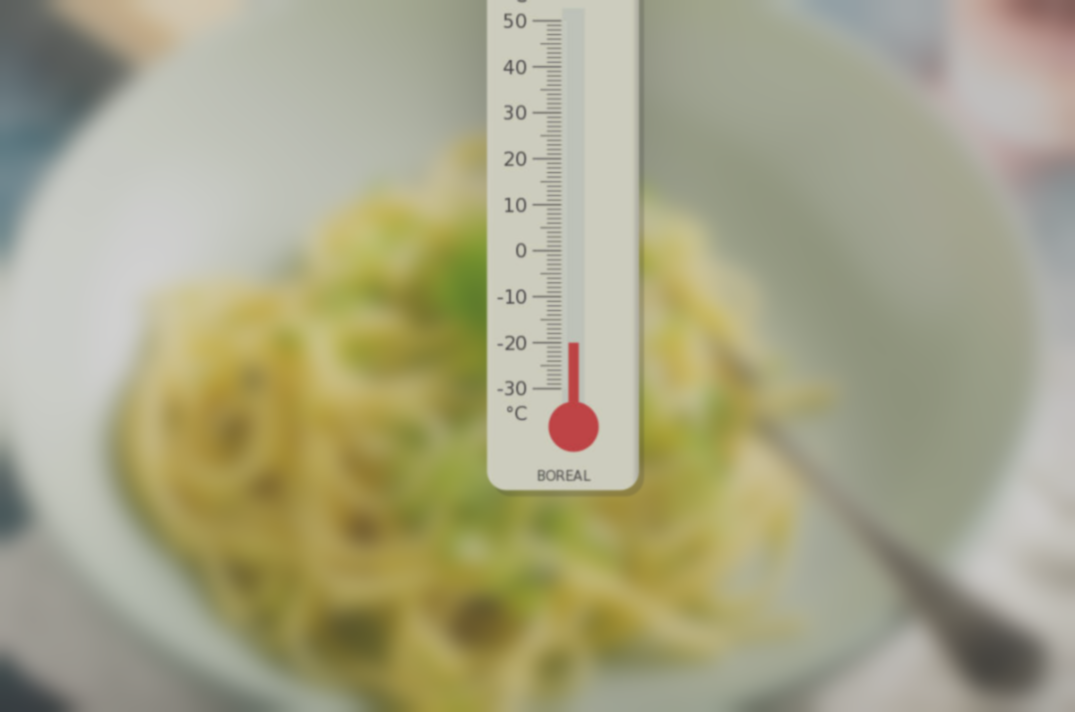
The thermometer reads -20 °C
